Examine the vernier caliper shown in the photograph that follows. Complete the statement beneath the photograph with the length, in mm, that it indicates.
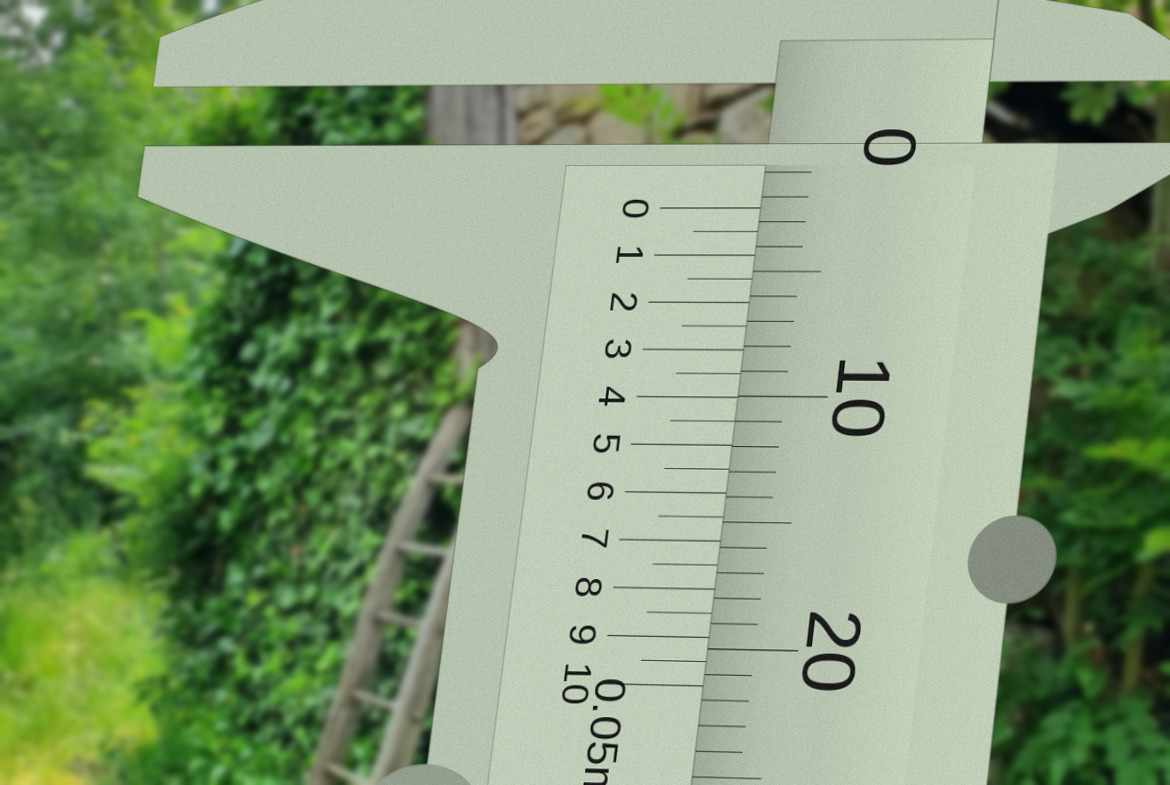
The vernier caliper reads 2.45 mm
